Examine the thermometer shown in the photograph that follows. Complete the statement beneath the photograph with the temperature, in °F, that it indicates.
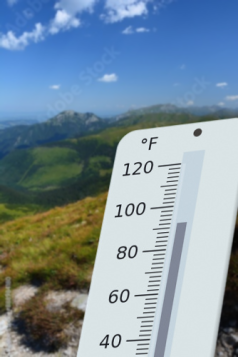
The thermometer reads 92 °F
